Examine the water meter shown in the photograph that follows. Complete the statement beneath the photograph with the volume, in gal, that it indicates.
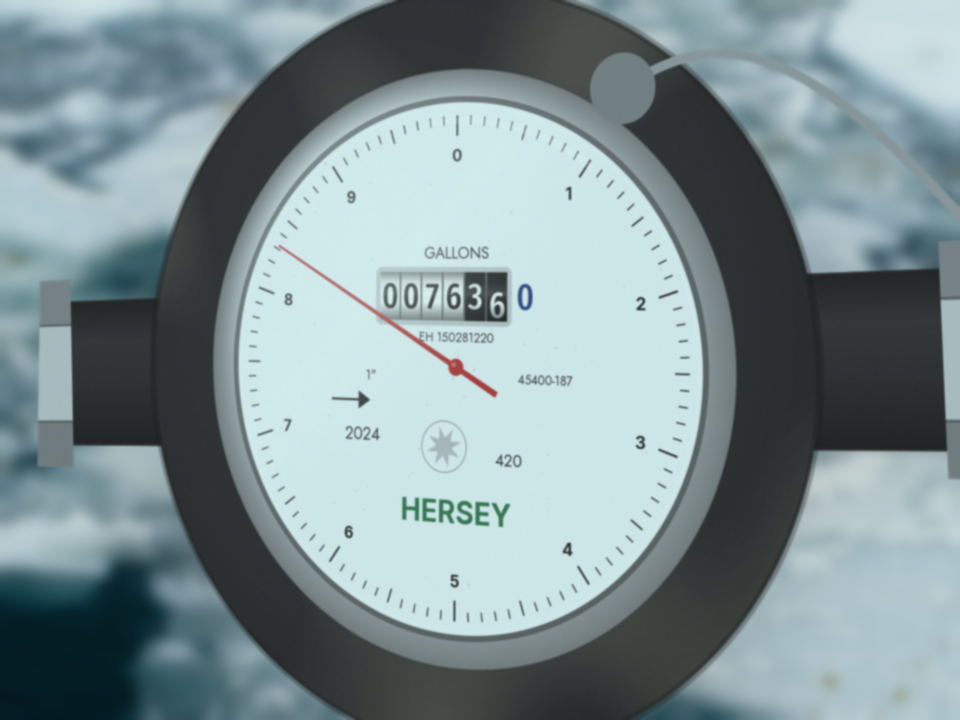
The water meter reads 76358.3 gal
